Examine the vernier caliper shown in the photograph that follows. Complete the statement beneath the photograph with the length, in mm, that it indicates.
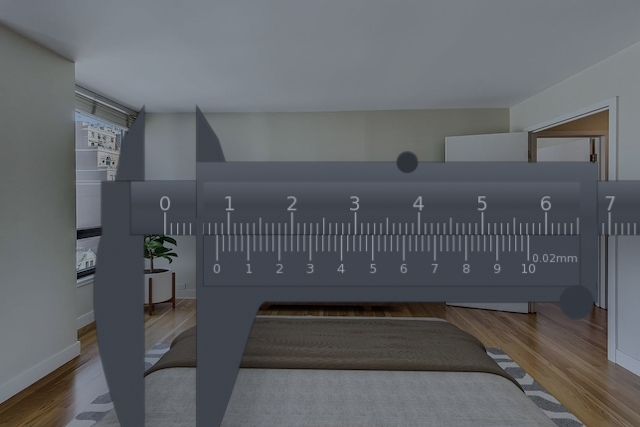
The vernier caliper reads 8.2 mm
